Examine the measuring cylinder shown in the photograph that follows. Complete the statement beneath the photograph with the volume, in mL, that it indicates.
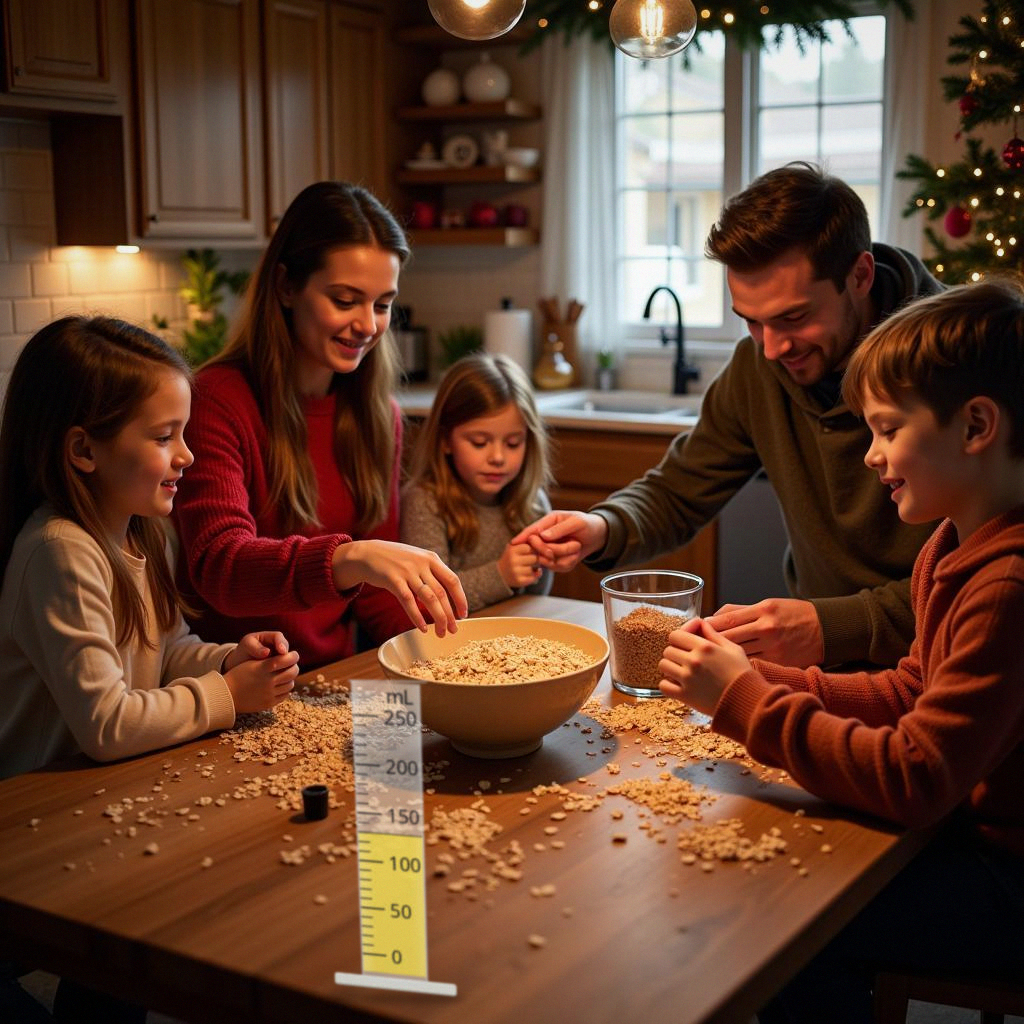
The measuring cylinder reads 130 mL
